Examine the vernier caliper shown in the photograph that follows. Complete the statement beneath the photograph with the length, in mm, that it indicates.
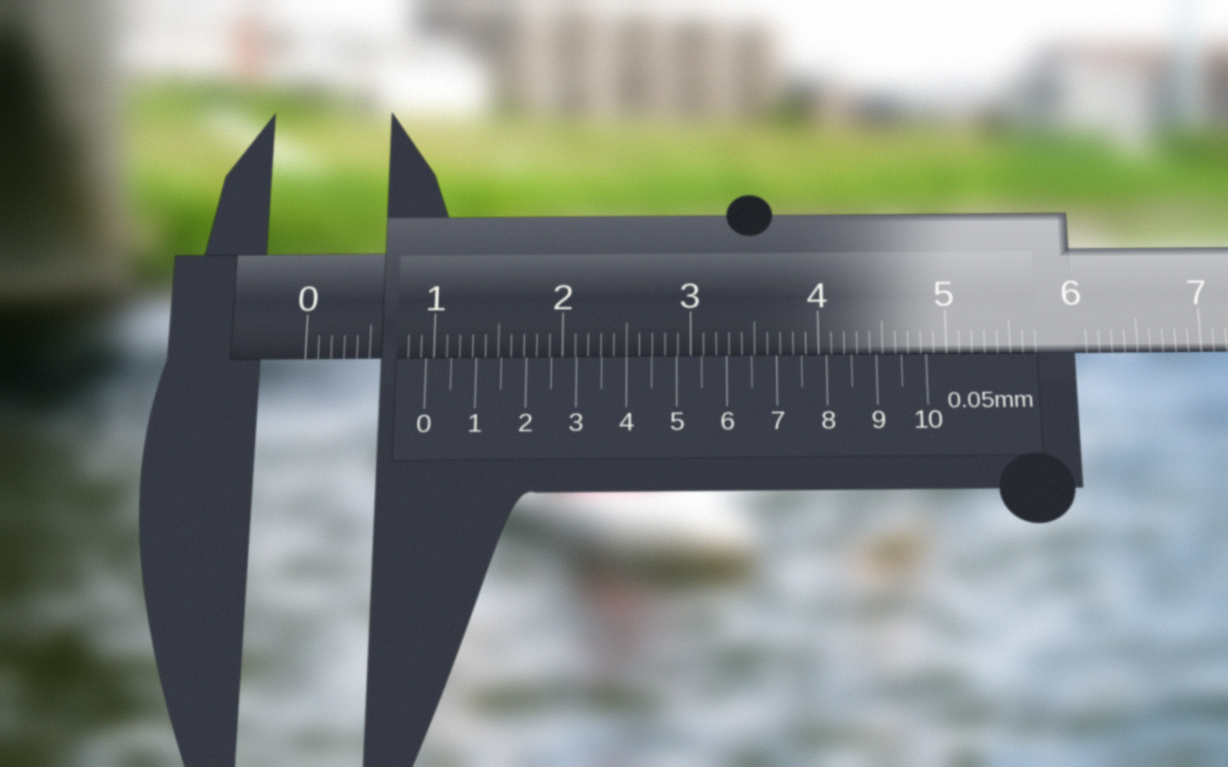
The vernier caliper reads 9.4 mm
